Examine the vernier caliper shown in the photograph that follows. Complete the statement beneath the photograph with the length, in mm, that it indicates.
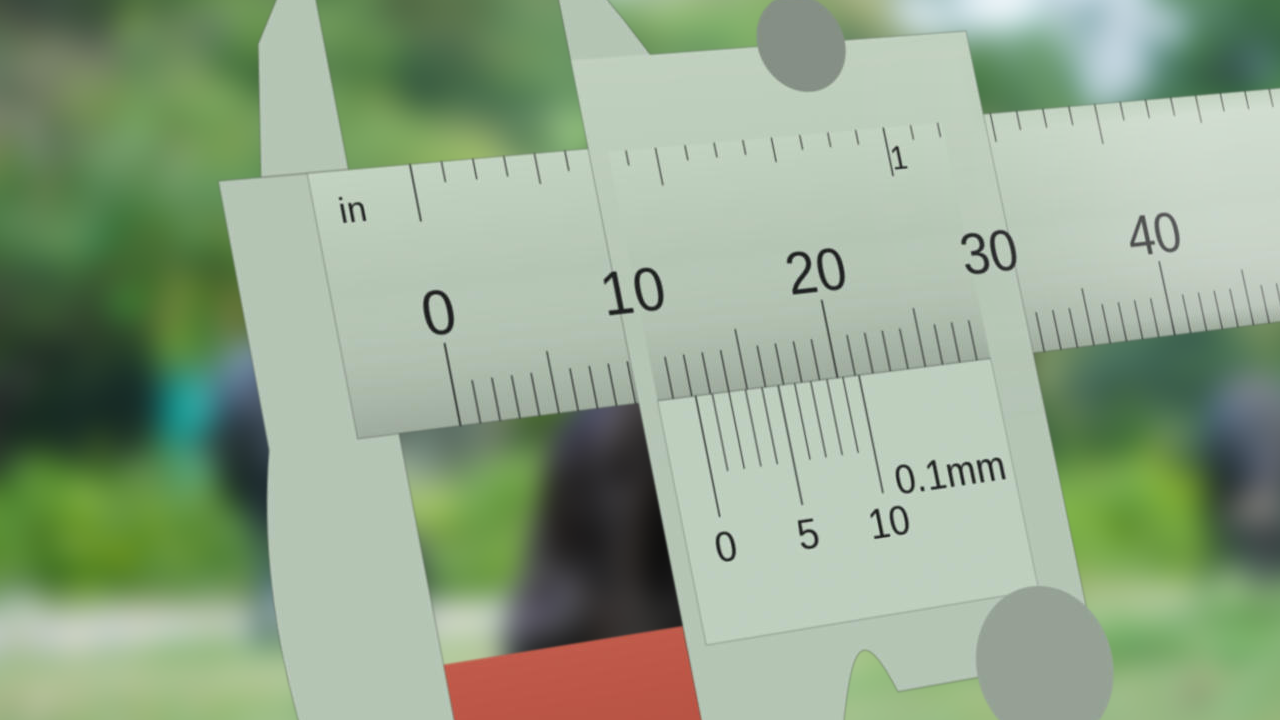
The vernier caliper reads 12.2 mm
